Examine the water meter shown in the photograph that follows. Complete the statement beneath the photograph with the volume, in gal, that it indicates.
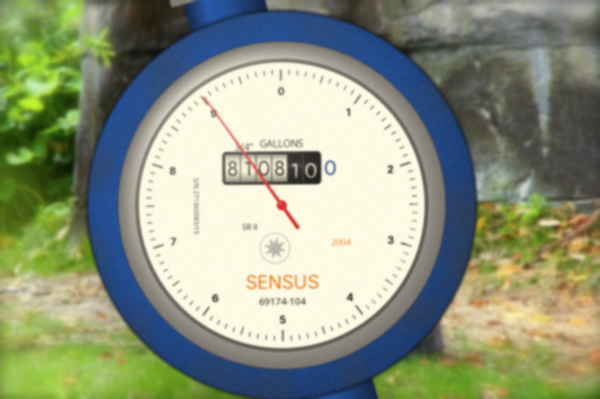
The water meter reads 8108099.0 gal
